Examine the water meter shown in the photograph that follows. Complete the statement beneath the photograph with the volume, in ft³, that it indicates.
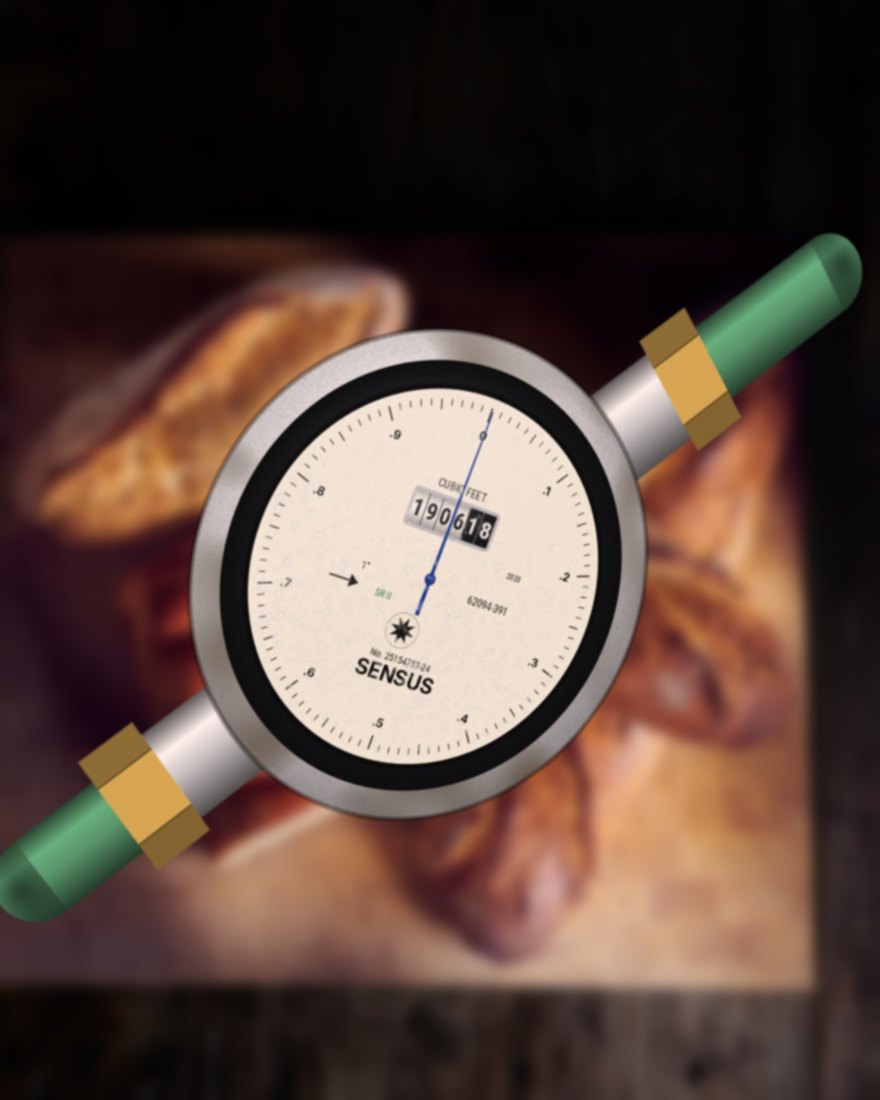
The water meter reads 190618.00 ft³
